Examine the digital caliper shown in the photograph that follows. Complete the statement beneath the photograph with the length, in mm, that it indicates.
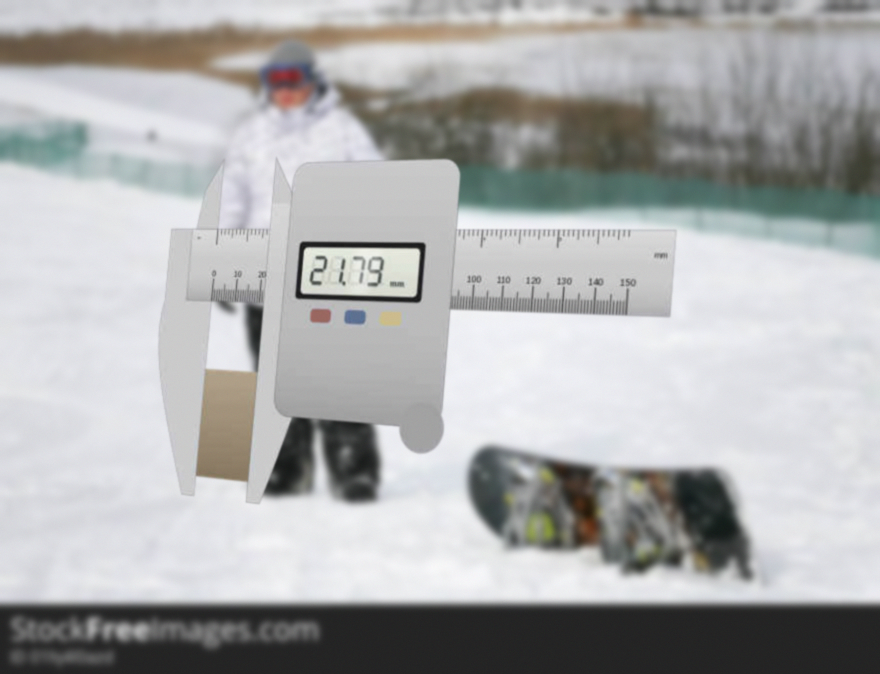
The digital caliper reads 21.79 mm
